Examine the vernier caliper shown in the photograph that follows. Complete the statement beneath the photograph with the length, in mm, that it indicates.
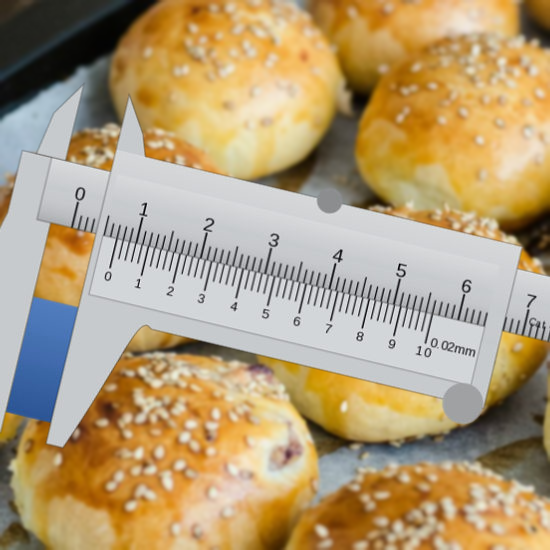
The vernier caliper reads 7.0 mm
